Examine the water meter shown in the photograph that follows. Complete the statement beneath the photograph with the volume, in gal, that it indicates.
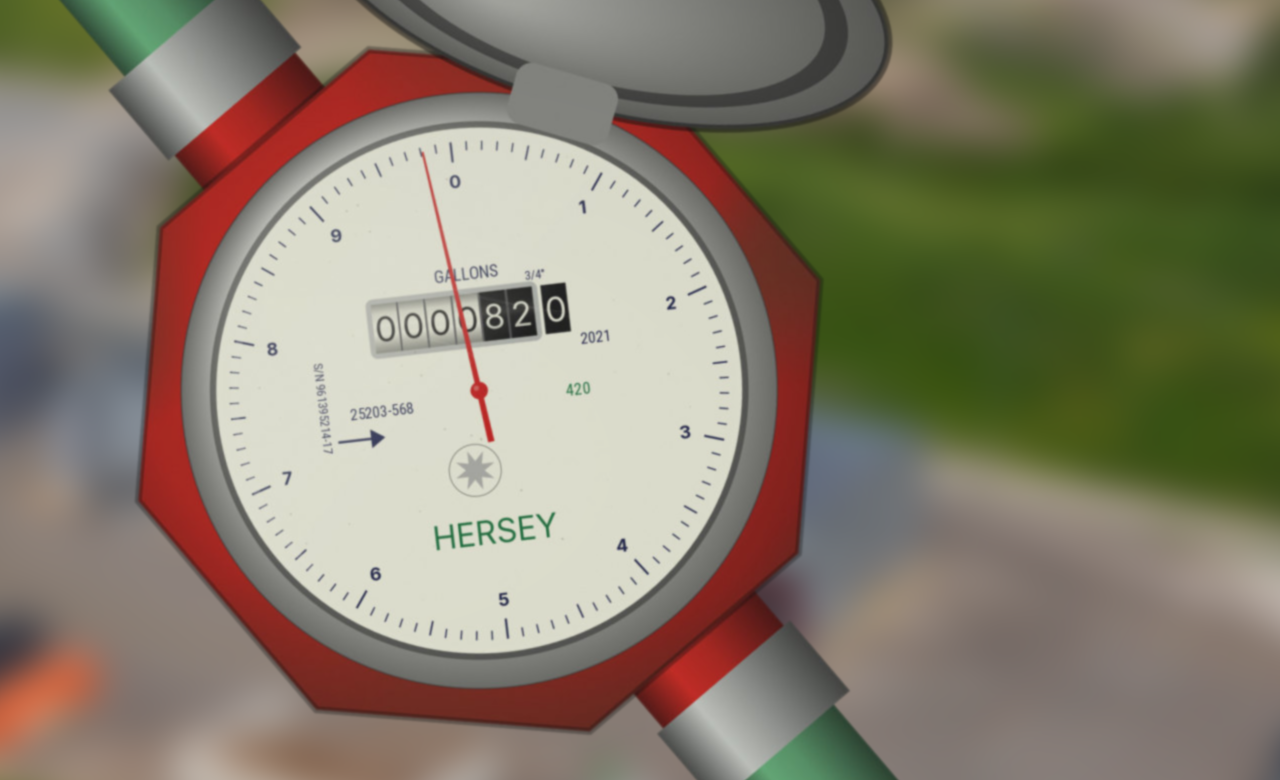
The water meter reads 819.8 gal
